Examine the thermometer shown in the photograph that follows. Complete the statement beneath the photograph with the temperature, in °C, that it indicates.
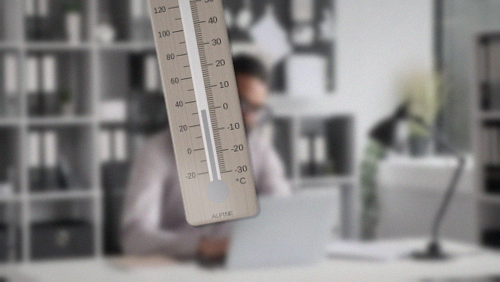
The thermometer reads 0 °C
